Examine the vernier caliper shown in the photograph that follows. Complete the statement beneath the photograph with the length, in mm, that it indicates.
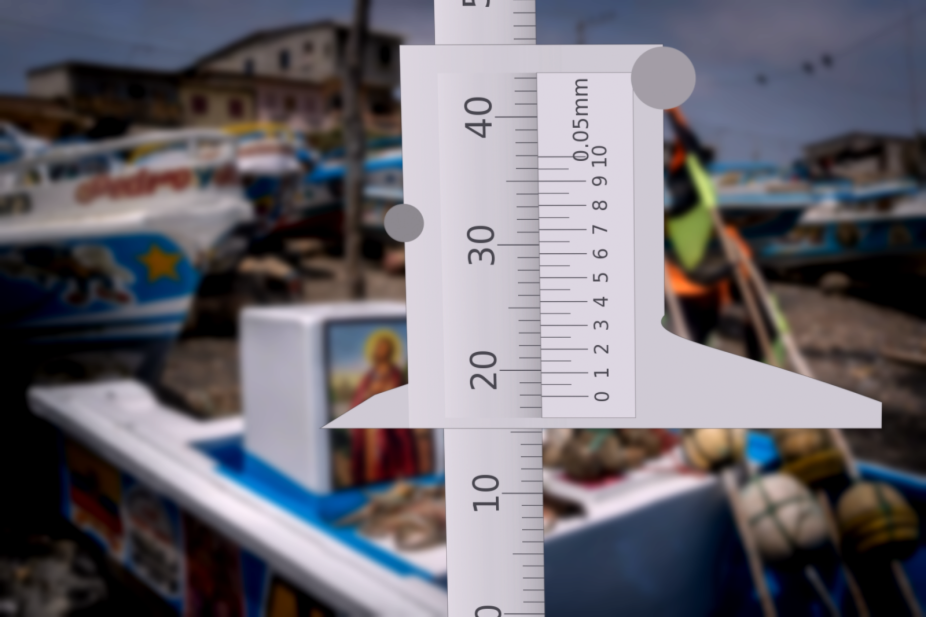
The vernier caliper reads 17.9 mm
